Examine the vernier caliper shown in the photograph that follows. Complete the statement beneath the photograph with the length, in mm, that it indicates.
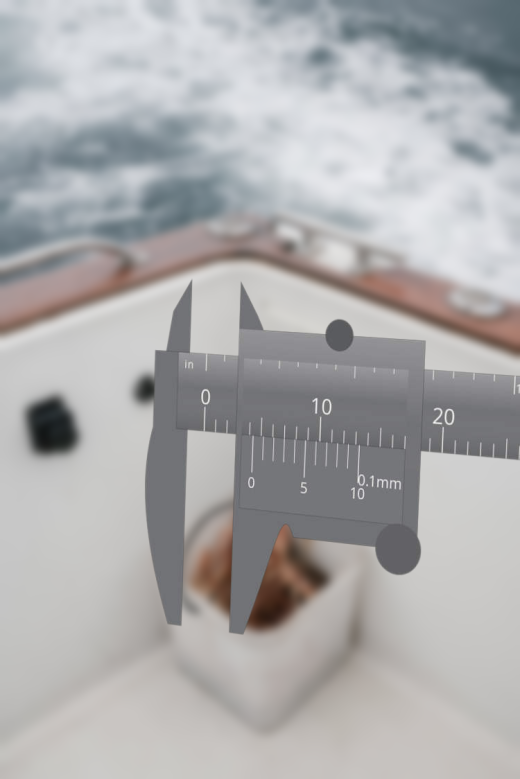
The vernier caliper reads 4.3 mm
